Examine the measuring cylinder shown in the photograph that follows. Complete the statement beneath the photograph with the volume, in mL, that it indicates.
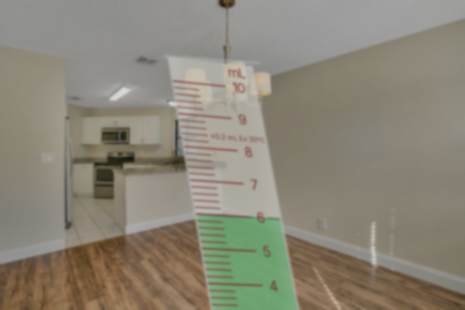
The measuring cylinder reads 6 mL
